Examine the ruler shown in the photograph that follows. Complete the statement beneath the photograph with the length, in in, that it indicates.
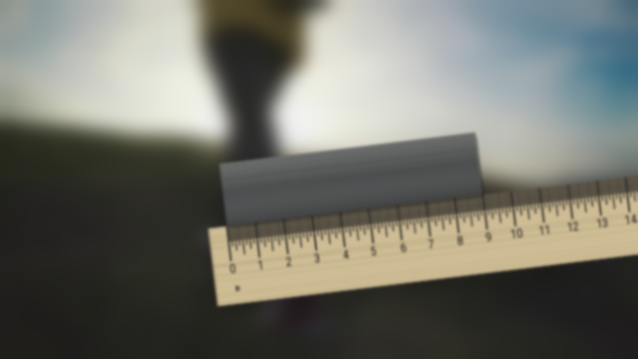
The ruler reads 9 in
